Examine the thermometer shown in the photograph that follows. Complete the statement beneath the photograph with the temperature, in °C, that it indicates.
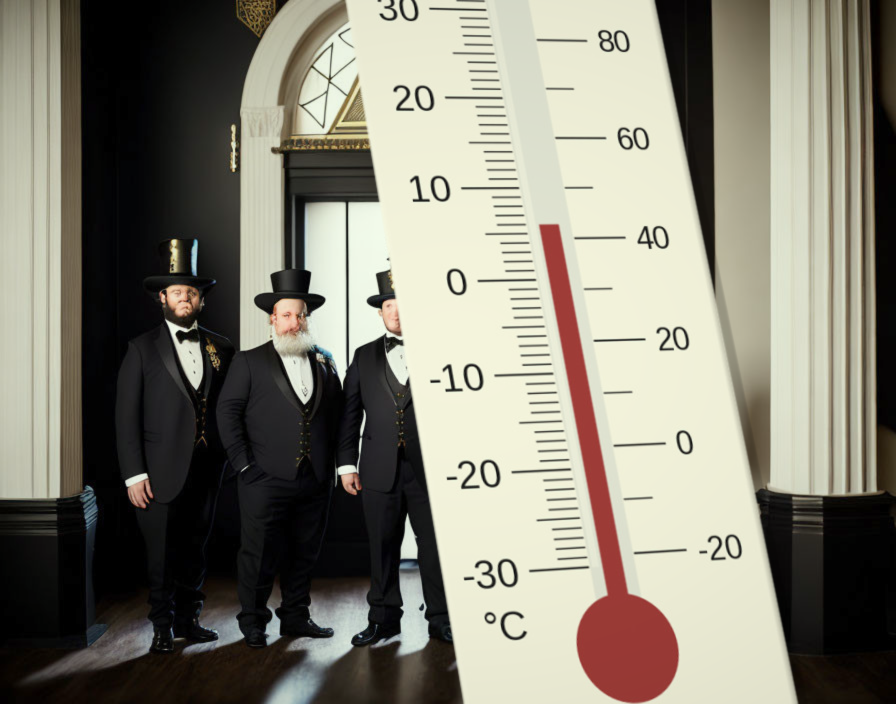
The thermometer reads 6 °C
